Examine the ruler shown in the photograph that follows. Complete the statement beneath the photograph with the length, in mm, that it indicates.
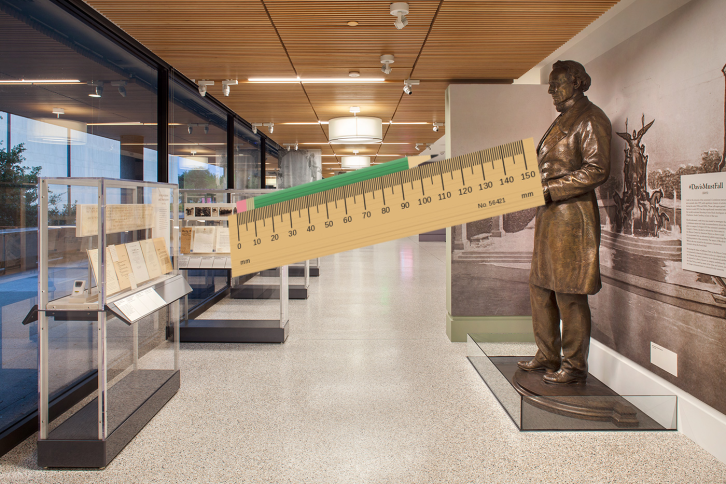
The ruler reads 110 mm
